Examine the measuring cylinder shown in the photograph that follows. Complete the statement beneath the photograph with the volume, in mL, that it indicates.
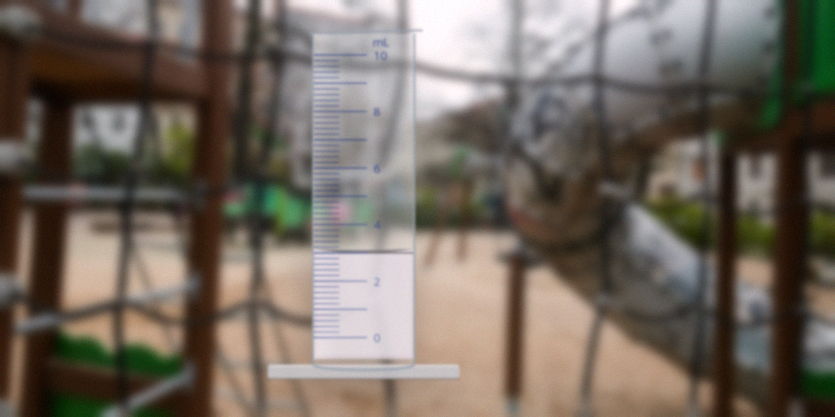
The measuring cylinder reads 3 mL
